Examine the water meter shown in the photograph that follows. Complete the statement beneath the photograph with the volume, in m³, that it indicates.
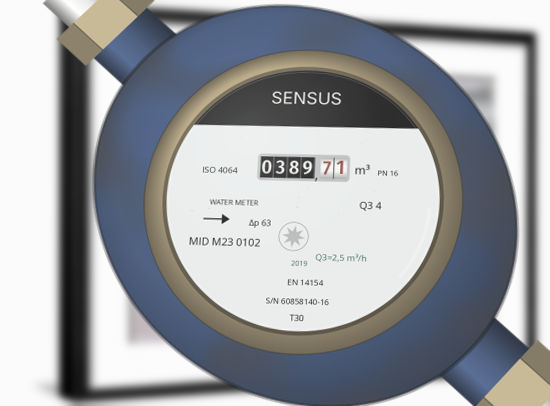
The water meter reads 389.71 m³
